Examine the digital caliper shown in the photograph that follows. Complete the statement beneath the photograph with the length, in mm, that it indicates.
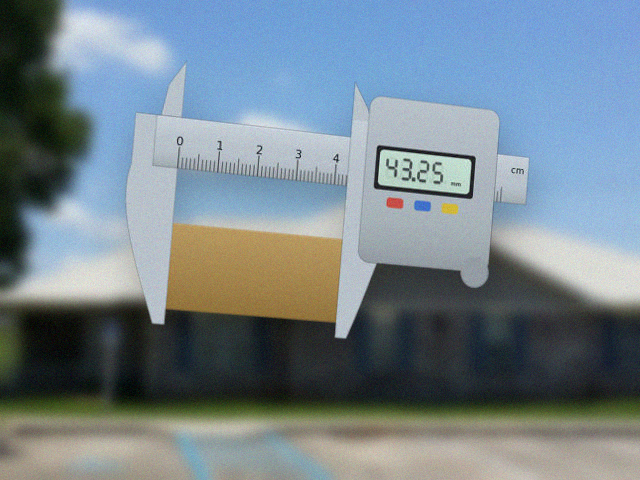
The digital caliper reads 43.25 mm
